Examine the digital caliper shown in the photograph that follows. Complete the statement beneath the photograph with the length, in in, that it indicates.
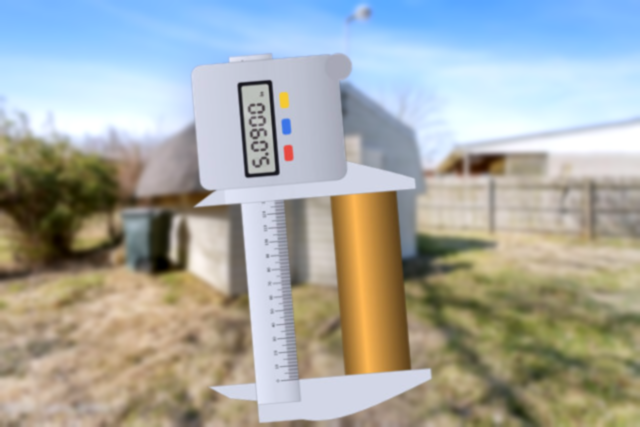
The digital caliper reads 5.0900 in
